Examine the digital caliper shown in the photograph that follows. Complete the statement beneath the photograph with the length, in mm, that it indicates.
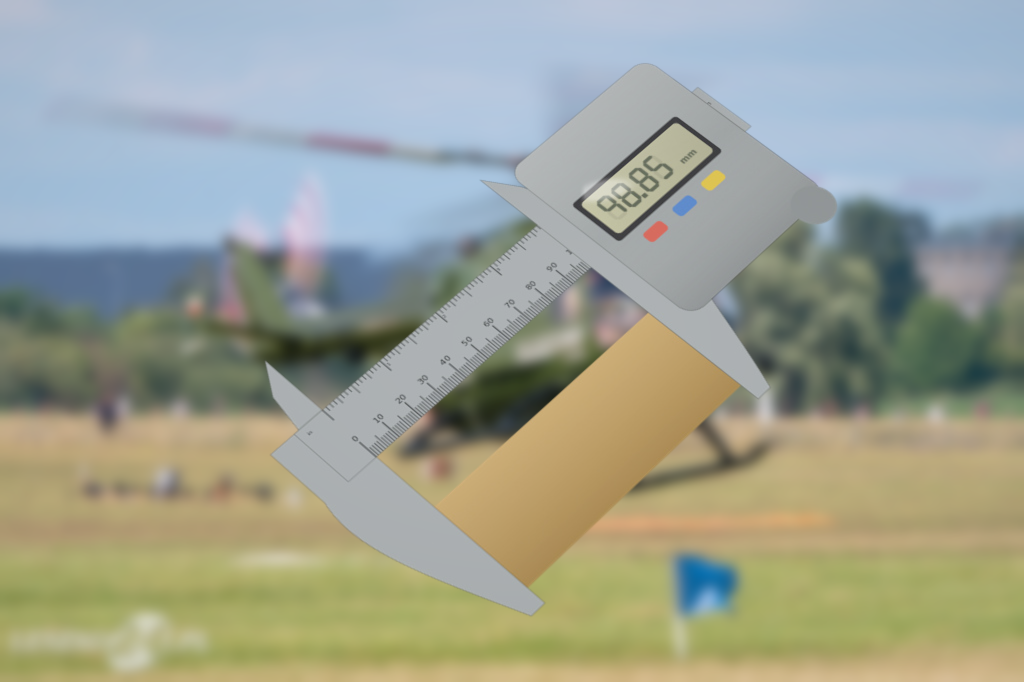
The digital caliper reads 98.85 mm
